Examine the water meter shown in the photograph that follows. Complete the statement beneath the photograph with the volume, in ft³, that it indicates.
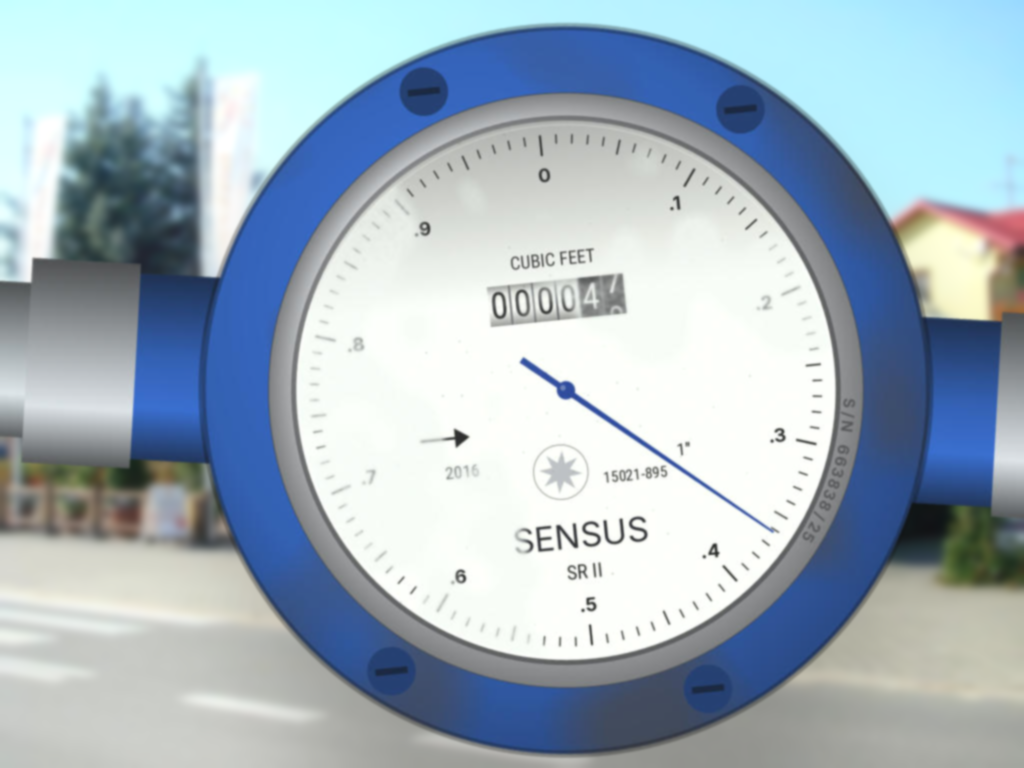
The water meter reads 47.36 ft³
